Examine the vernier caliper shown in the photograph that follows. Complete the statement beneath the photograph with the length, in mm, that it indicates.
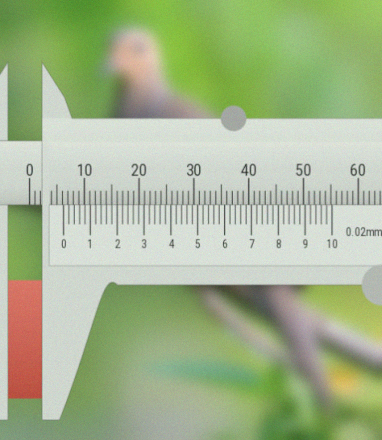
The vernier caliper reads 6.2 mm
